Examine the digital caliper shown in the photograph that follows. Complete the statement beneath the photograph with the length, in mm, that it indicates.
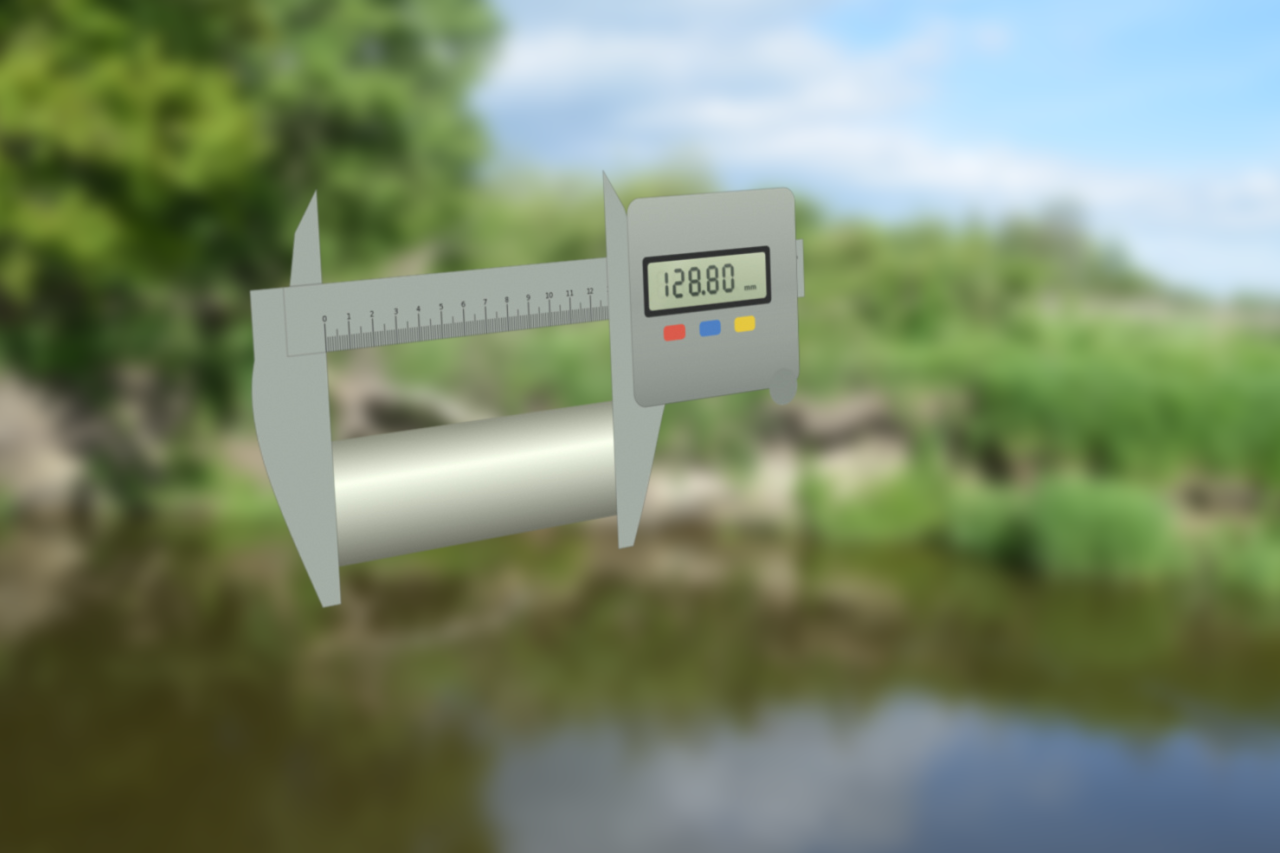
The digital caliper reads 128.80 mm
